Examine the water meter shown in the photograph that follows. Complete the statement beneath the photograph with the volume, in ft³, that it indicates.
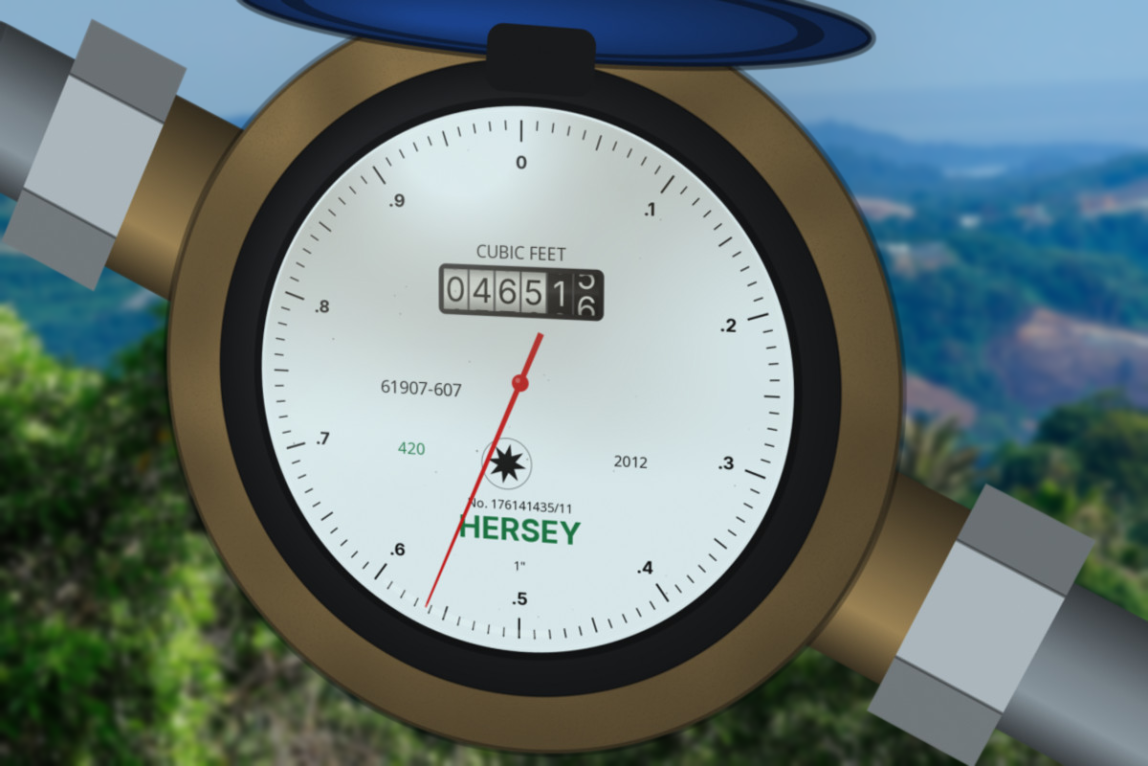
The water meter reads 46515.56 ft³
